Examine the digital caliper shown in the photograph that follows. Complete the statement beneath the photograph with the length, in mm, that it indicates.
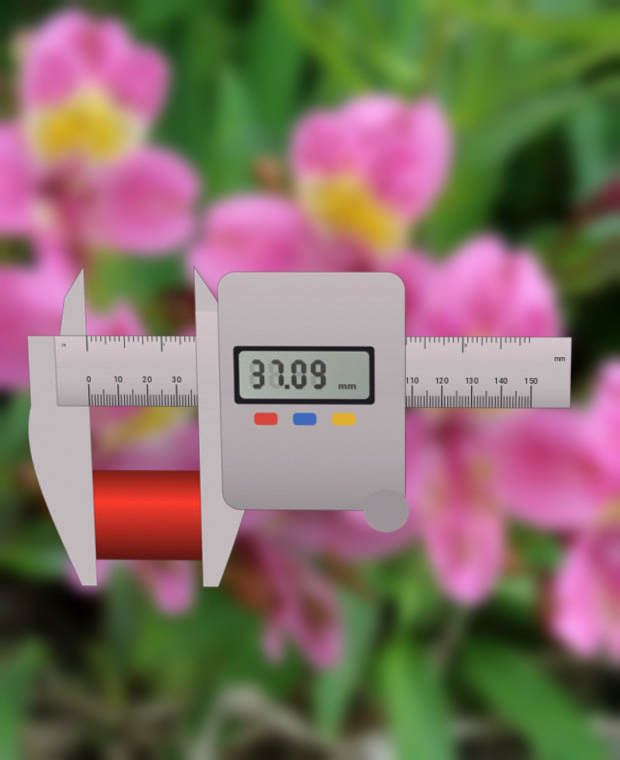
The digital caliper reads 37.09 mm
